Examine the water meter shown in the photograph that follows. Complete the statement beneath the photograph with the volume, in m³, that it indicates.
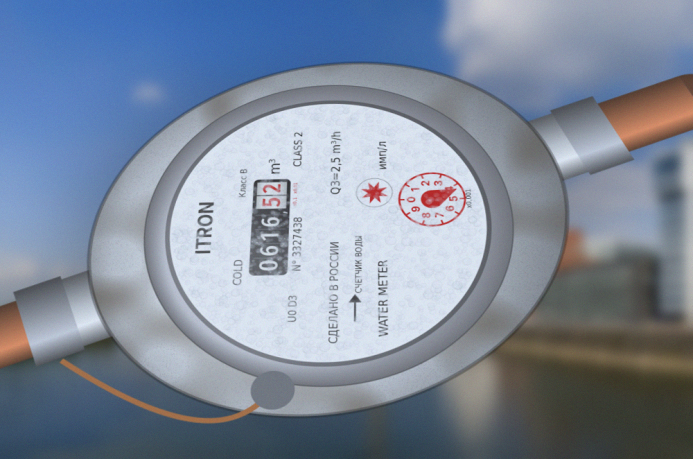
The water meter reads 616.524 m³
